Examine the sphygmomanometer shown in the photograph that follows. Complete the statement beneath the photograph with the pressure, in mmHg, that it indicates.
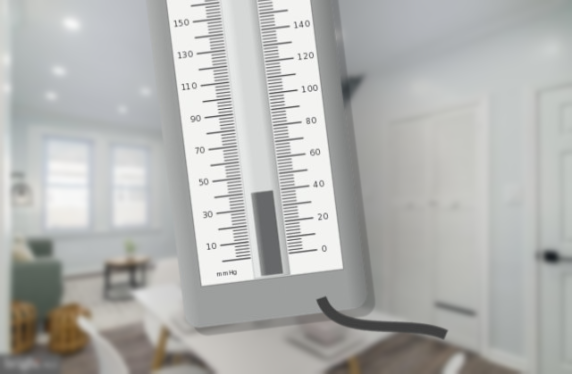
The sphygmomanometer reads 40 mmHg
